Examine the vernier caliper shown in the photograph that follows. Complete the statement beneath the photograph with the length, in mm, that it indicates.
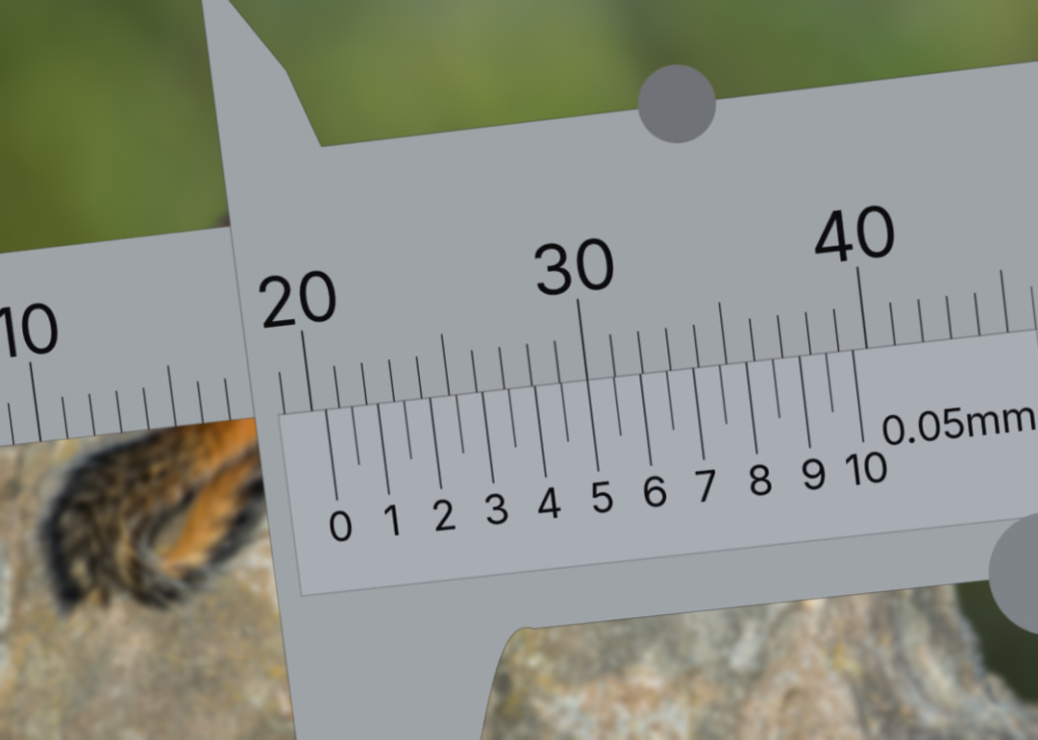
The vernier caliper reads 20.50 mm
